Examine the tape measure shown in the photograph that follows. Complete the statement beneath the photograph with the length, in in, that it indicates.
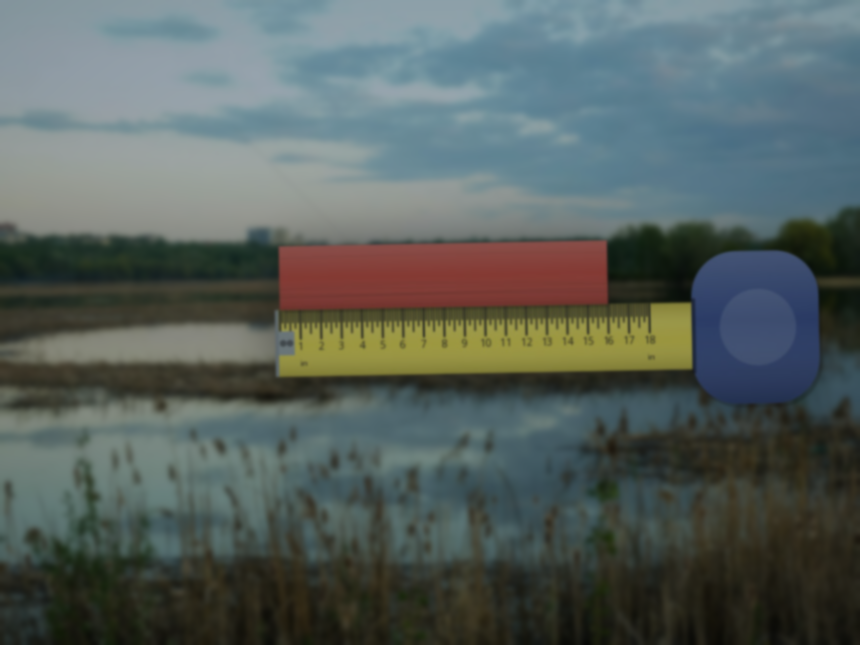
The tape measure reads 16 in
